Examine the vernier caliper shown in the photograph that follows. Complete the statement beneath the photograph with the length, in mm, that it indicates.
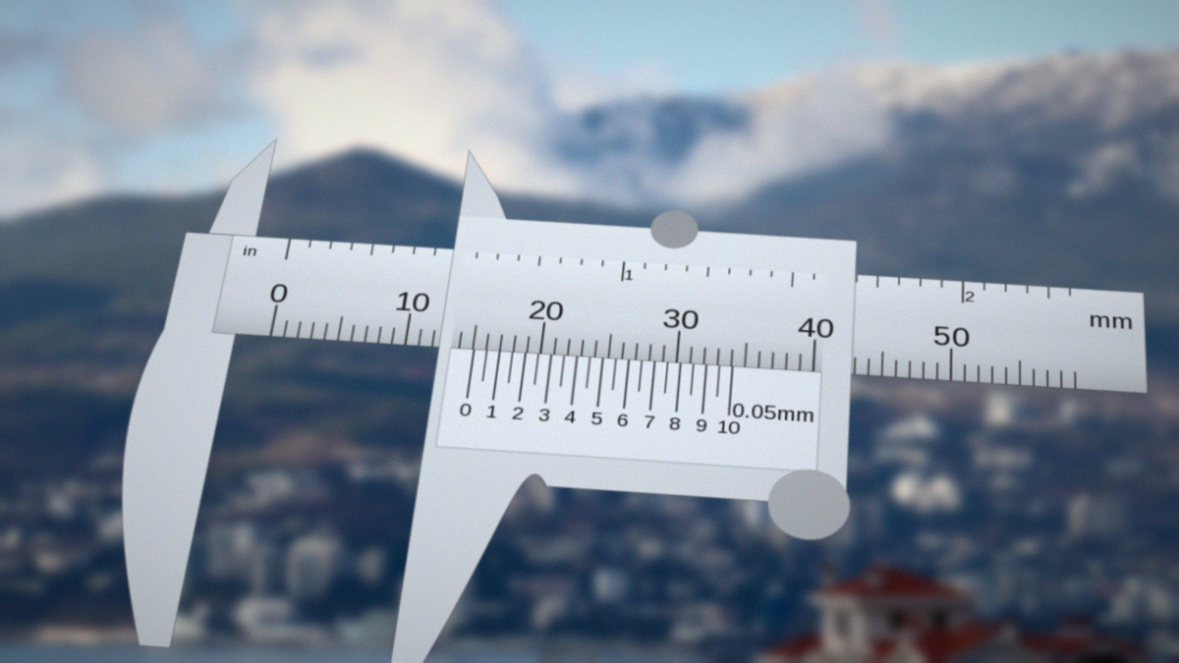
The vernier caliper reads 15.1 mm
